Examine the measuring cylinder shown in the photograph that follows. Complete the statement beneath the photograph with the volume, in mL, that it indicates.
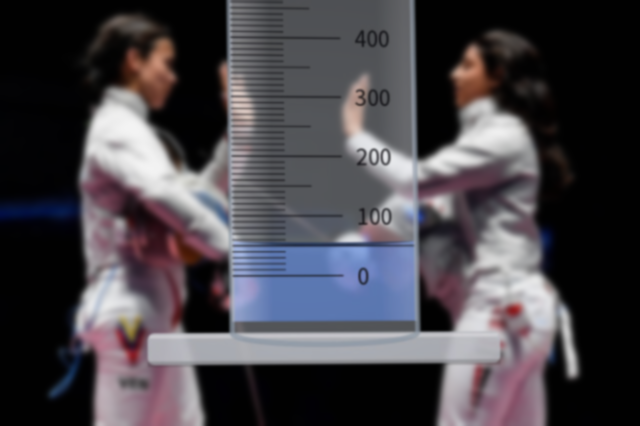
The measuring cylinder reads 50 mL
